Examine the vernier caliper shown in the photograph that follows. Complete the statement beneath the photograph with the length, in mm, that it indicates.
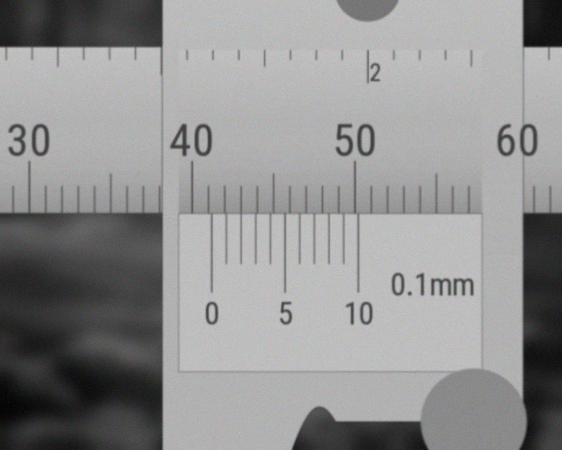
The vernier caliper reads 41.2 mm
